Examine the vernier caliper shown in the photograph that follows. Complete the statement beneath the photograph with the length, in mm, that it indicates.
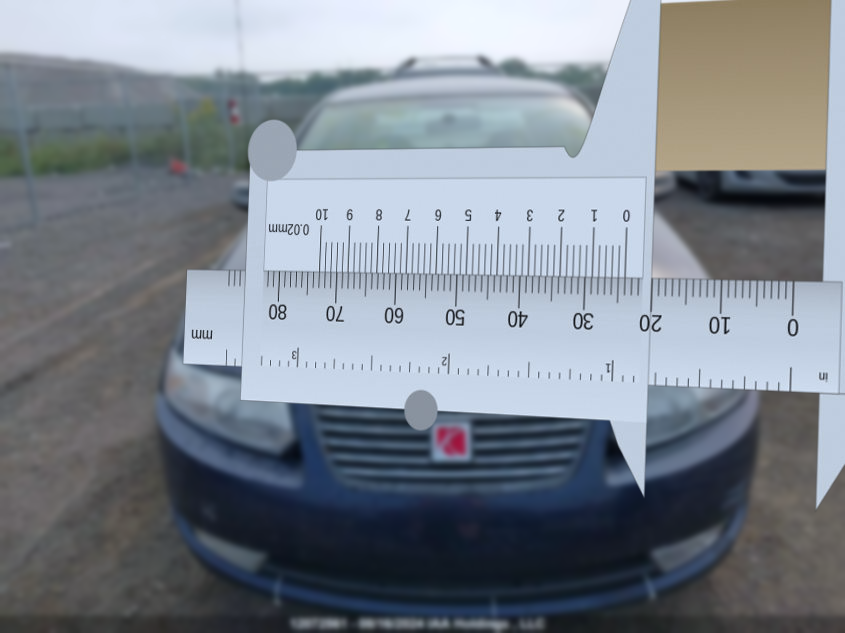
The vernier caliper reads 24.0 mm
